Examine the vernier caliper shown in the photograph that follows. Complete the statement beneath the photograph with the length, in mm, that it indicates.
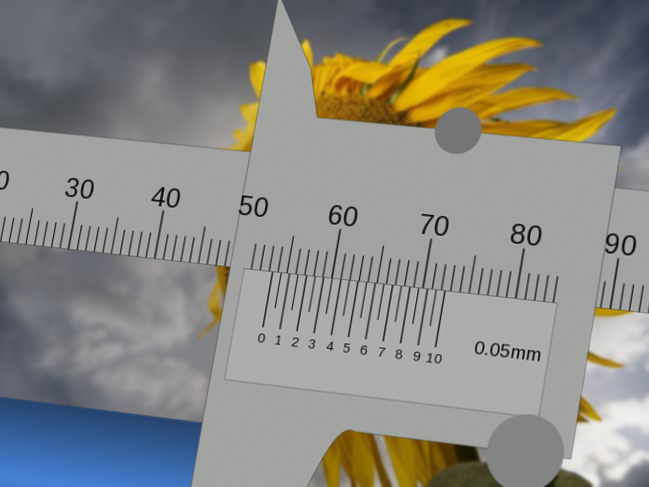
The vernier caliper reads 53.4 mm
